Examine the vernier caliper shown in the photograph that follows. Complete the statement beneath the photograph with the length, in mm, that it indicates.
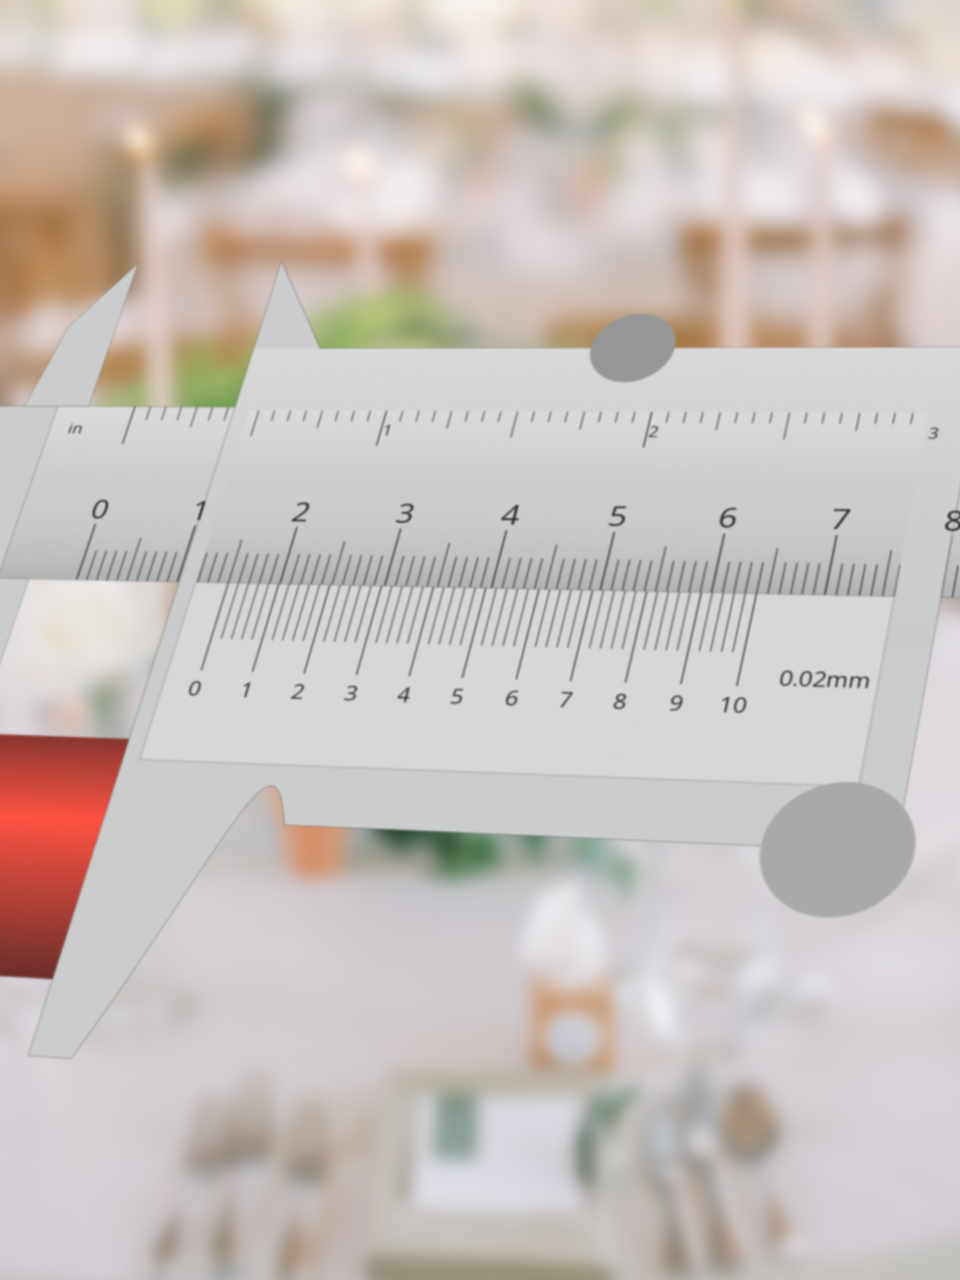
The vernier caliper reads 15.0 mm
